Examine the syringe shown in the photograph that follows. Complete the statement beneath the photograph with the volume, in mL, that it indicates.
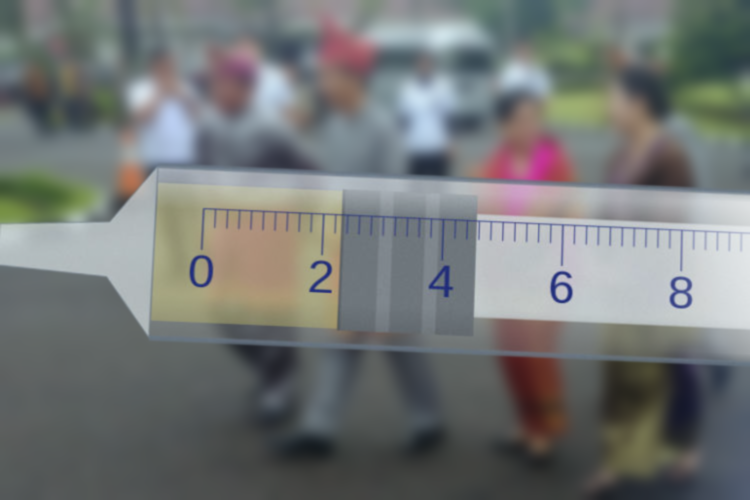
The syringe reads 2.3 mL
